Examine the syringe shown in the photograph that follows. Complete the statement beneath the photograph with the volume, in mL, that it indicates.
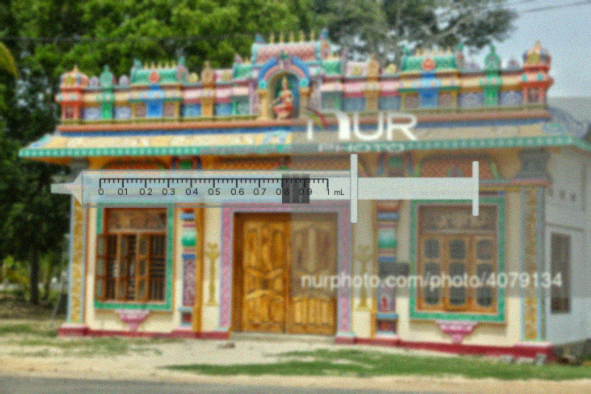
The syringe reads 0.8 mL
